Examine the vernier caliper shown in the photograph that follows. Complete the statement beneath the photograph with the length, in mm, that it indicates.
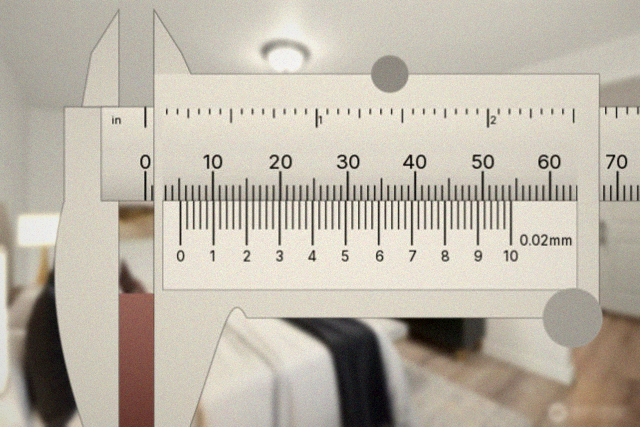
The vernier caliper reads 5.2 mm
